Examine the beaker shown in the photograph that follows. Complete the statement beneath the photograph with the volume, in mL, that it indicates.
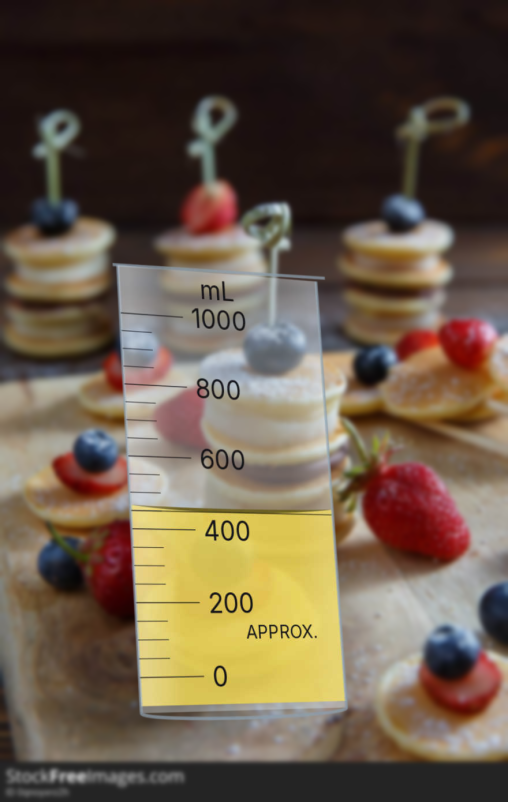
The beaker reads 450 mL
